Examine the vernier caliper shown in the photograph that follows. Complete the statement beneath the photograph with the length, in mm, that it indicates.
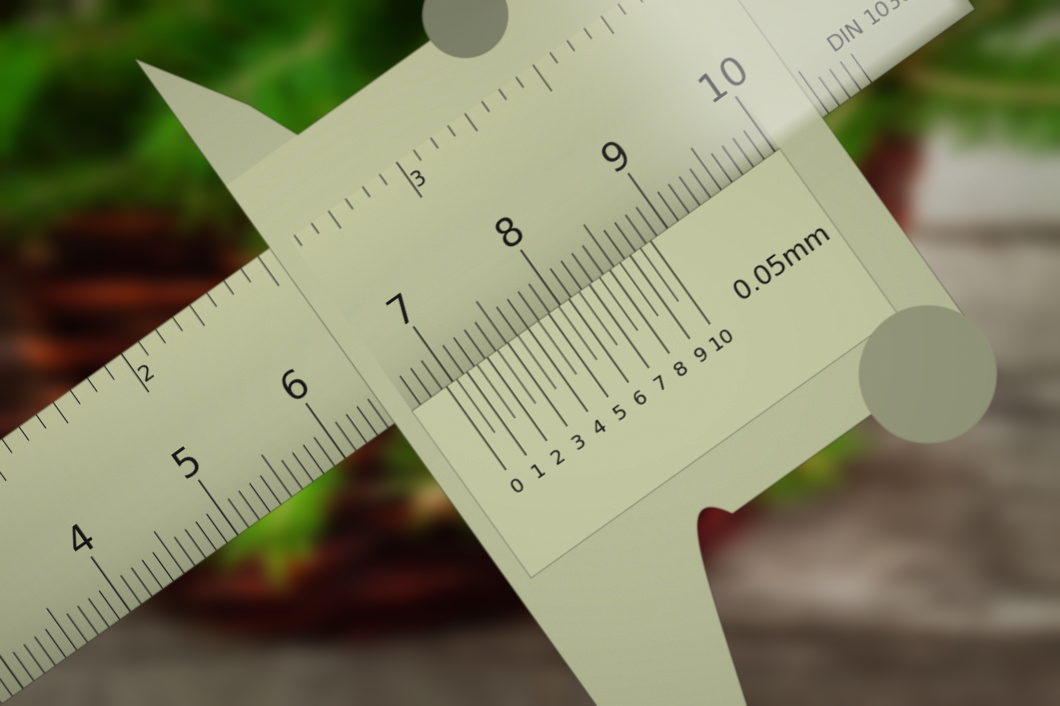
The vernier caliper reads 69.4 mm
